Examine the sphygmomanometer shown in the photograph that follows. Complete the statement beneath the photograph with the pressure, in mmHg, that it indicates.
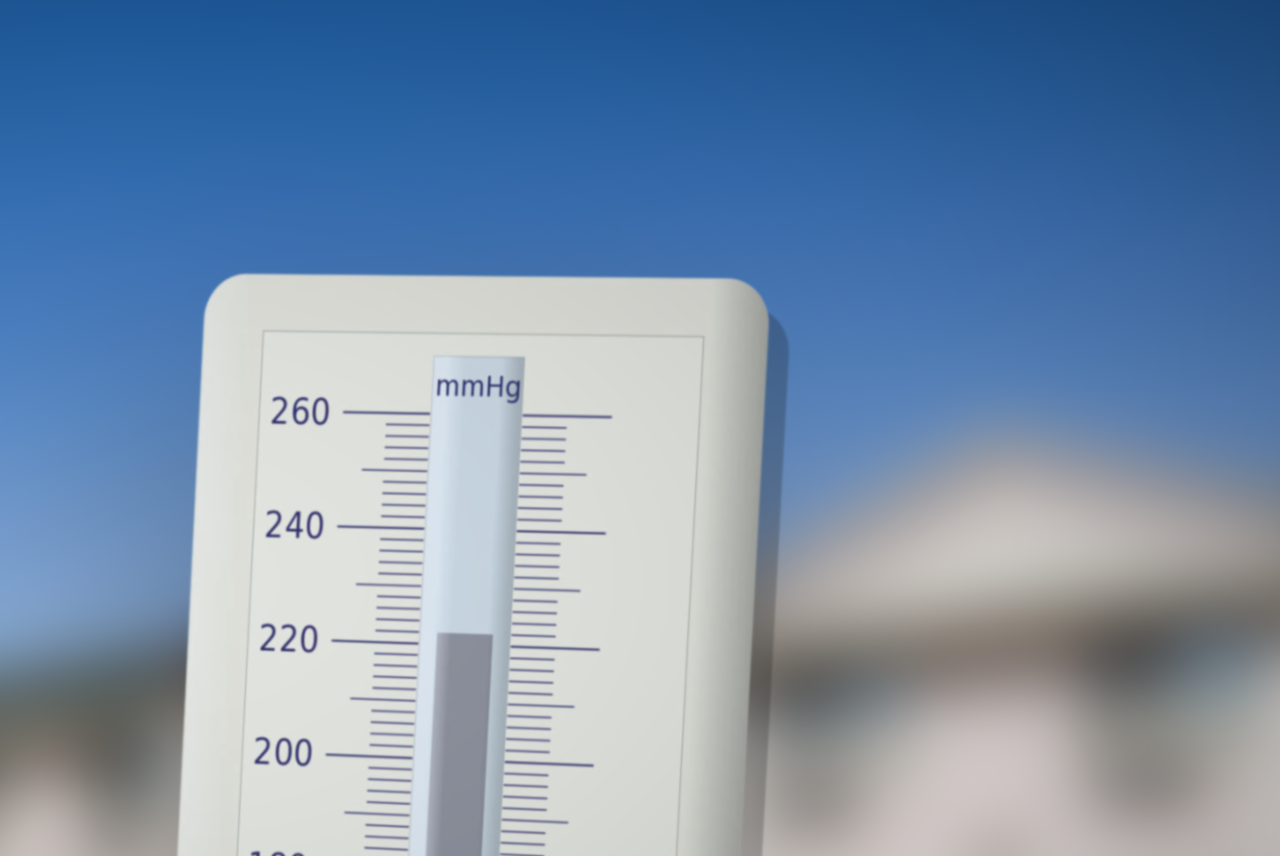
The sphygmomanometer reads 222 mmHg
